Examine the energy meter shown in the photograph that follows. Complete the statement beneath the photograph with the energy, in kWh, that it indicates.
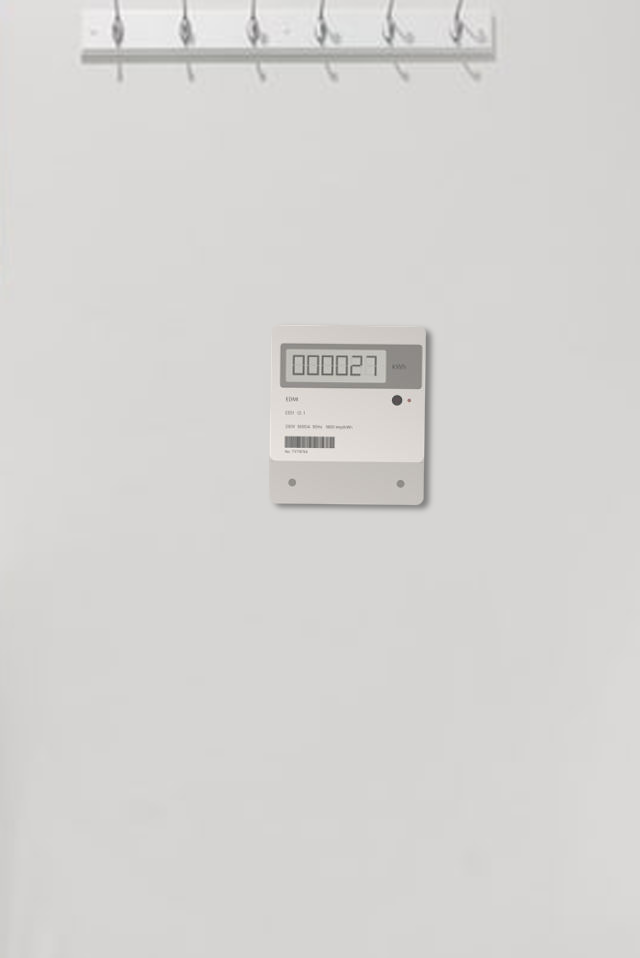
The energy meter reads 27 kWh
